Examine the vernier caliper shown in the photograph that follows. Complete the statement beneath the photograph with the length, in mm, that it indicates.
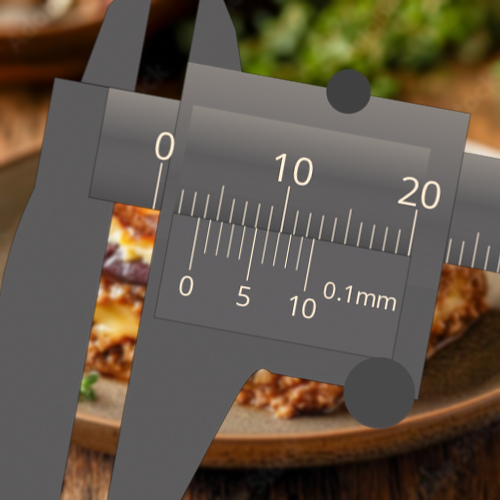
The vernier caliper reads 3.6 mm
